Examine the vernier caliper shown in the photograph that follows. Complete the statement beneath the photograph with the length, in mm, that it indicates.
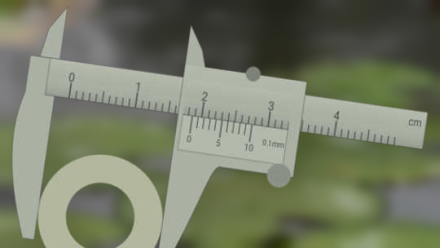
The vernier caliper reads 18.6 mm
